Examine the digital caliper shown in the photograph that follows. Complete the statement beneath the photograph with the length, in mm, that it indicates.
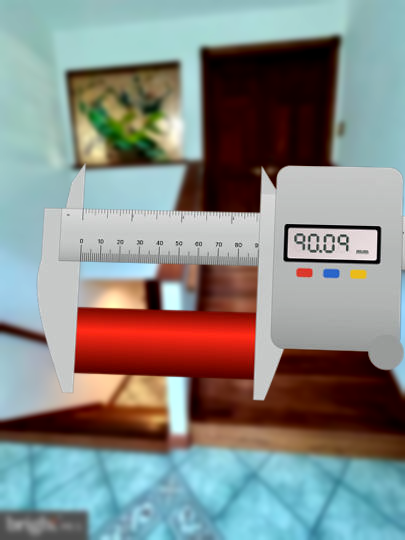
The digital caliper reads 90.09 mm
